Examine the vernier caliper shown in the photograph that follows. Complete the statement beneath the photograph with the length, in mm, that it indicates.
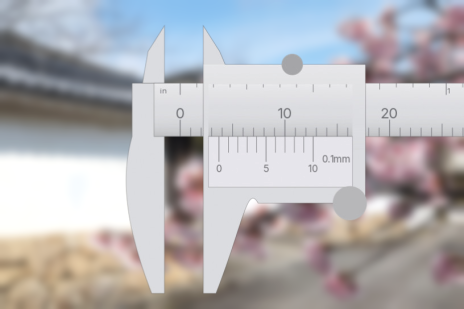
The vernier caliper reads 3.7 mm
